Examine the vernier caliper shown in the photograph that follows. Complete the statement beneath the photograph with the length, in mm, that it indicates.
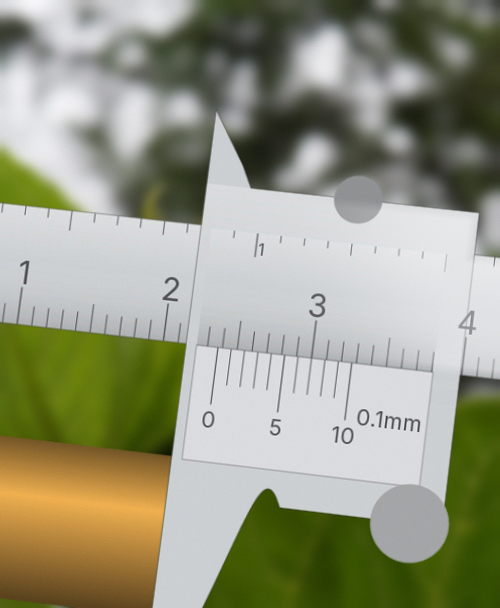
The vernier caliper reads 23.7 mm
